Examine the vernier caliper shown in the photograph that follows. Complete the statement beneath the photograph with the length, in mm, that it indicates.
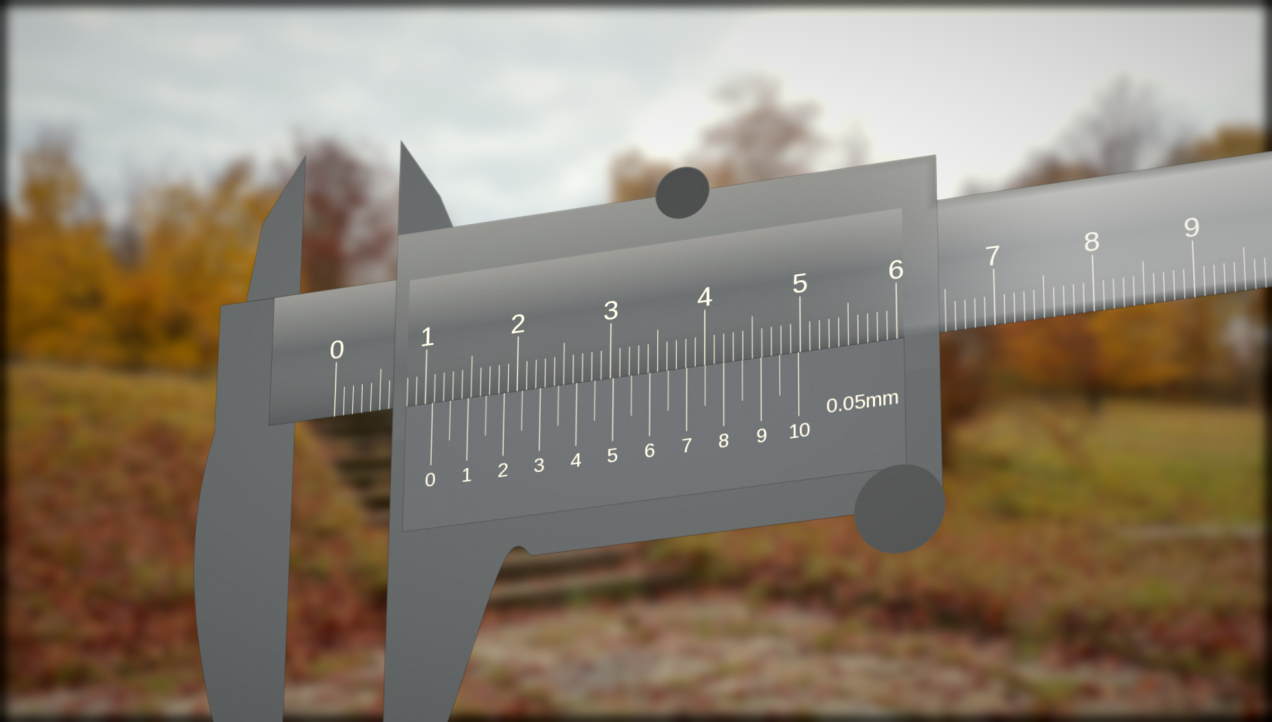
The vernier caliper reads 10.8 mm
